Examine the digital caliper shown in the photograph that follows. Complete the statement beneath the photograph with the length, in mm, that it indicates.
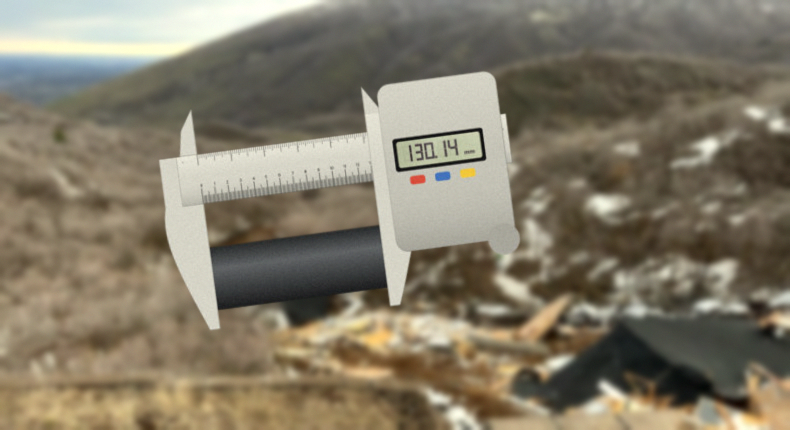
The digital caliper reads 130.14 mm
